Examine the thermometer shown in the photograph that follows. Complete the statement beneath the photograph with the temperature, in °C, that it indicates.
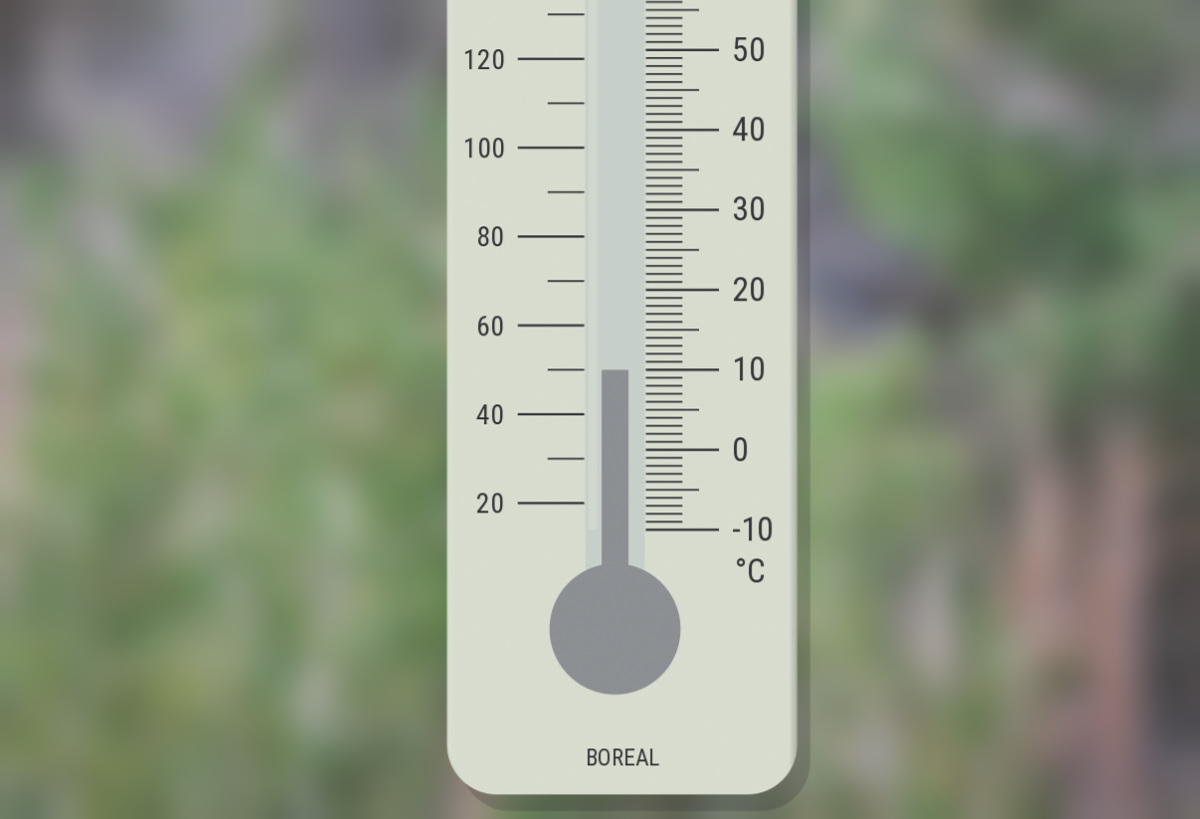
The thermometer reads 10 °C
